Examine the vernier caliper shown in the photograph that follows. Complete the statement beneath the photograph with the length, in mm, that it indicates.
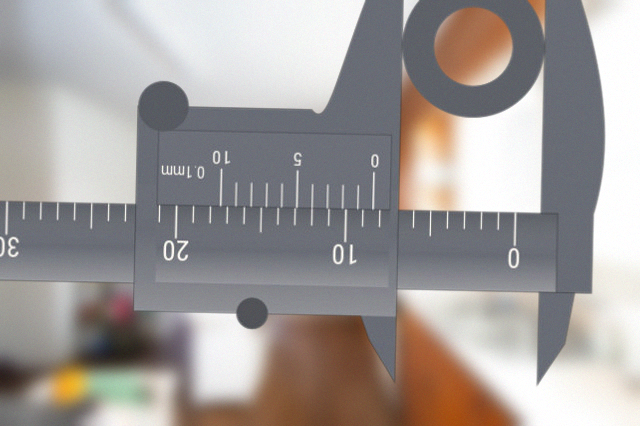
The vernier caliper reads 8.4 mm
